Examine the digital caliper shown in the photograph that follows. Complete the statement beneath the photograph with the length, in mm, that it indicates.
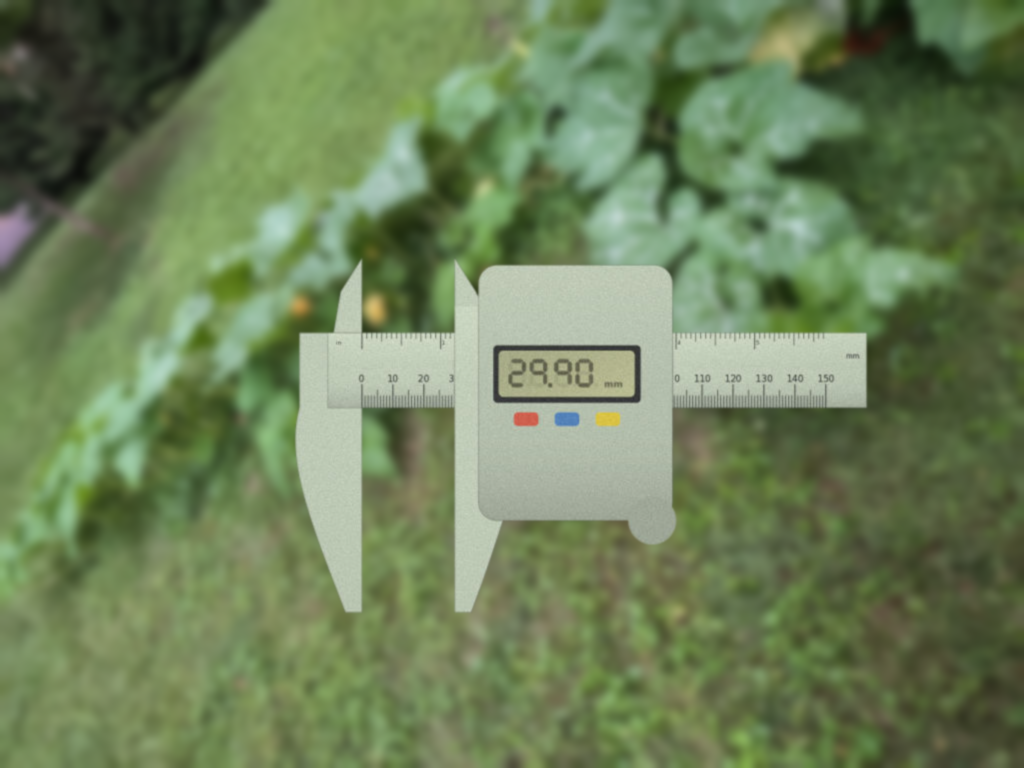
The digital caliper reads 29.90 mm
